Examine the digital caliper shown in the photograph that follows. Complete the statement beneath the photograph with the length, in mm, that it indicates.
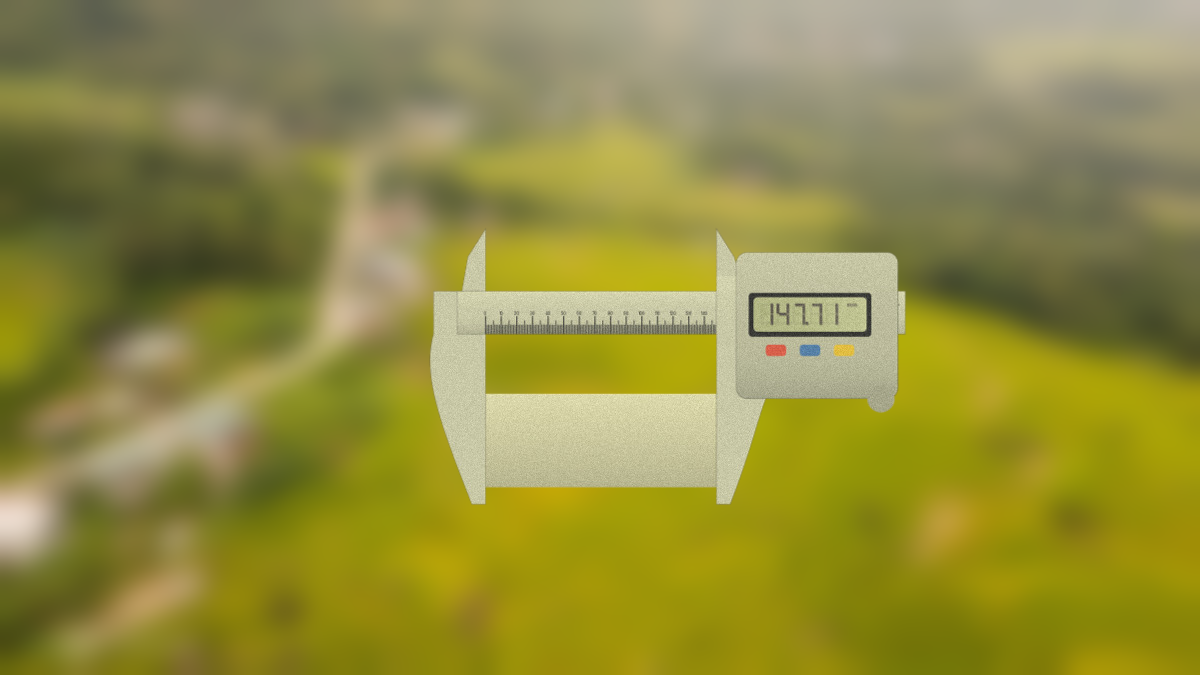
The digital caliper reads 147.71 mm
